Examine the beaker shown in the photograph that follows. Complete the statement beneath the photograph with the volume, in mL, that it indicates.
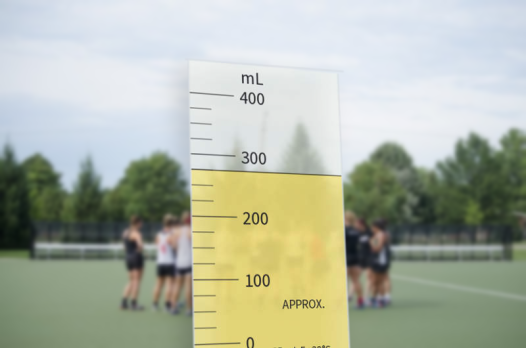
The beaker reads 275 mL
